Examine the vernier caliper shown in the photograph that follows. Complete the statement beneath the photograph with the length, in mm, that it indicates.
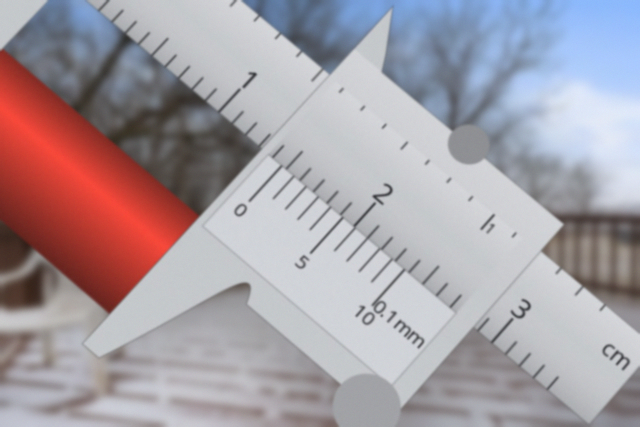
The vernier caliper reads 14.7 mm
